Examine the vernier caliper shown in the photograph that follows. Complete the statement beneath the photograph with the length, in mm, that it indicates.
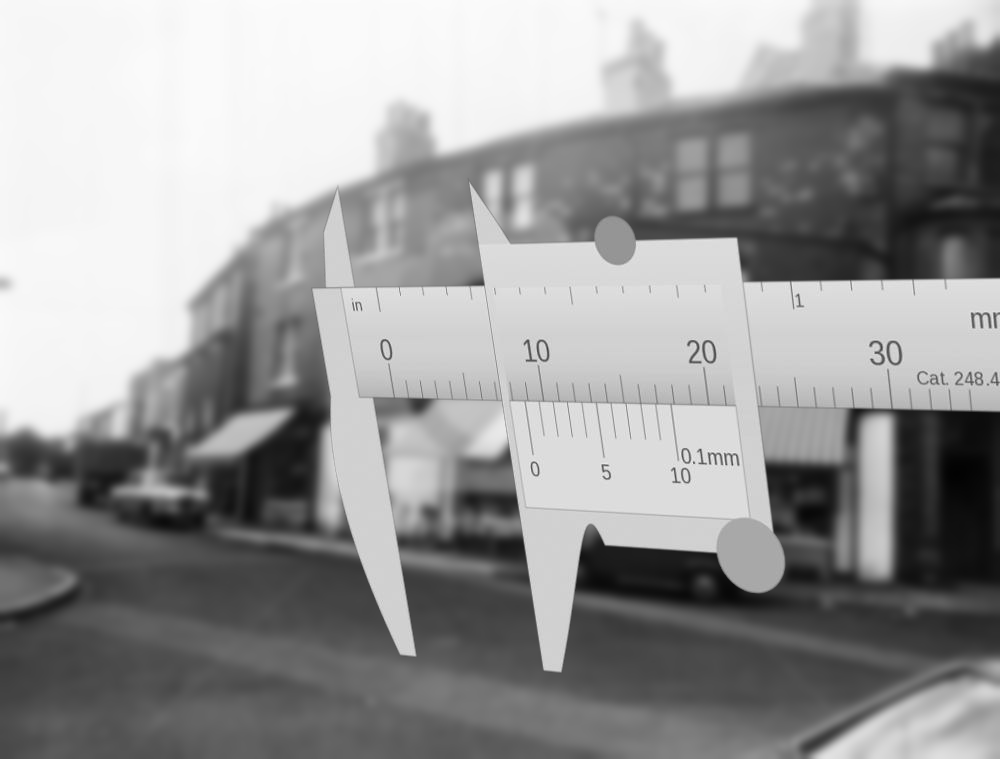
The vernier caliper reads 8.8 mm
